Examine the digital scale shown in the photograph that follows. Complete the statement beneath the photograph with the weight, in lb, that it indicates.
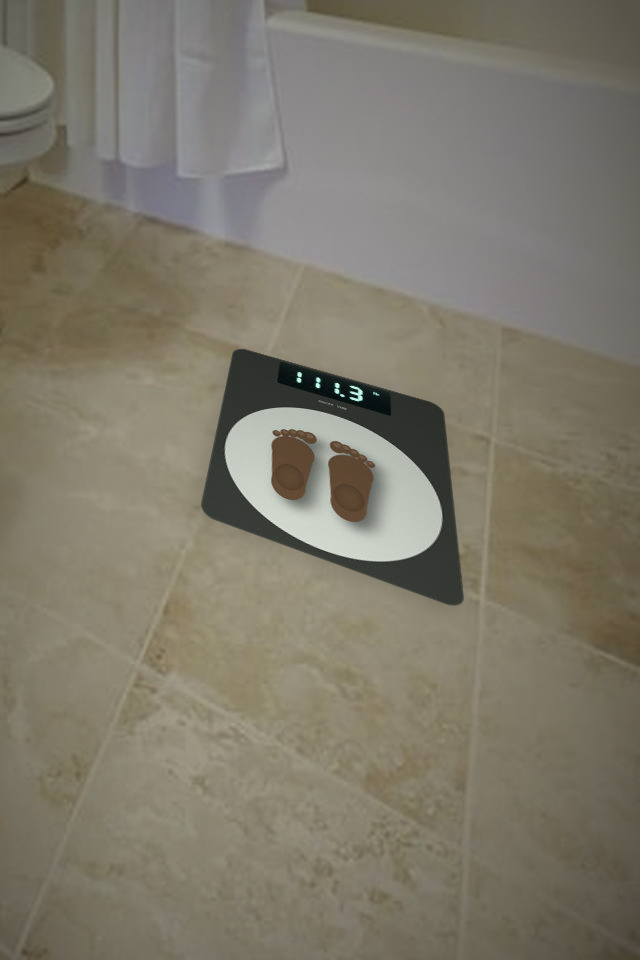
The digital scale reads 111.3 lb
